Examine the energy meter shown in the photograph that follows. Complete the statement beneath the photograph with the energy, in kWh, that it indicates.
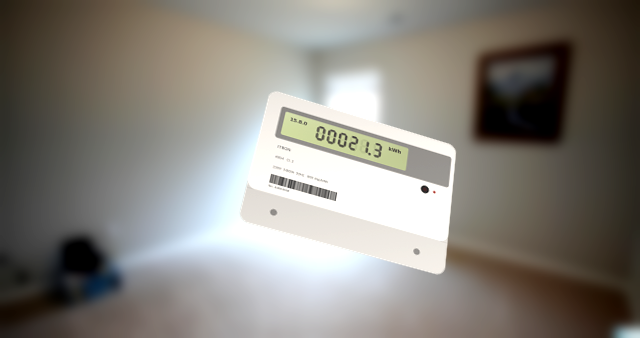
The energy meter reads 21.3 kWh
